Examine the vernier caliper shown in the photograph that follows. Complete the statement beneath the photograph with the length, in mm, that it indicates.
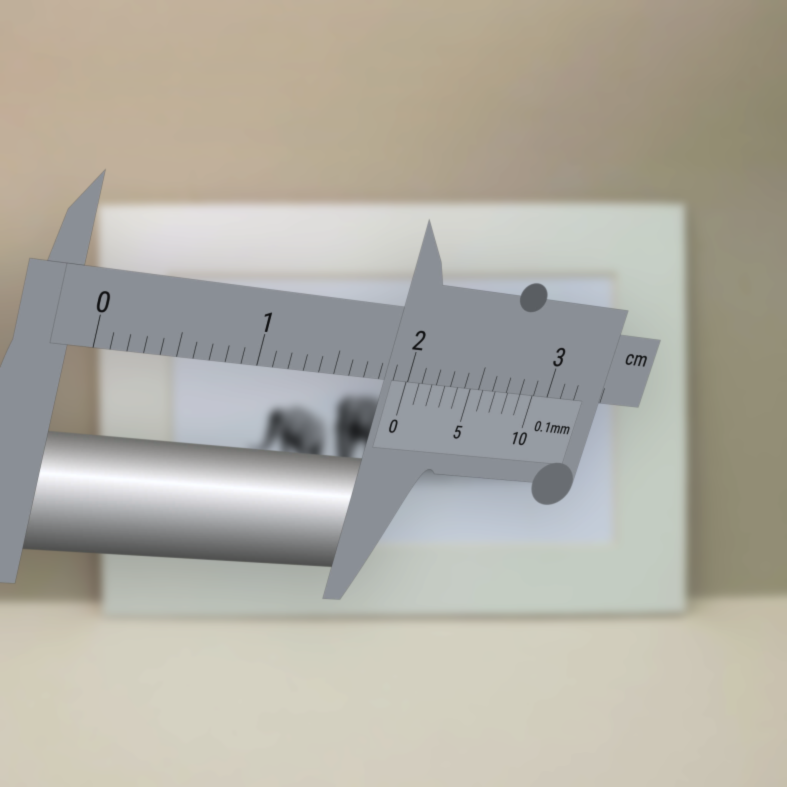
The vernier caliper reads 19.9 mm
